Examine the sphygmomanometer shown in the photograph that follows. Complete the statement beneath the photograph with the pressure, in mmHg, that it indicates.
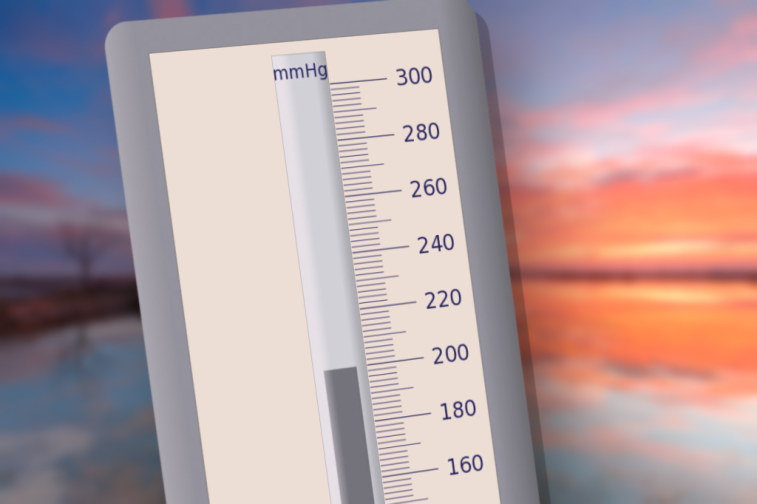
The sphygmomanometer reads 200 mmHg
